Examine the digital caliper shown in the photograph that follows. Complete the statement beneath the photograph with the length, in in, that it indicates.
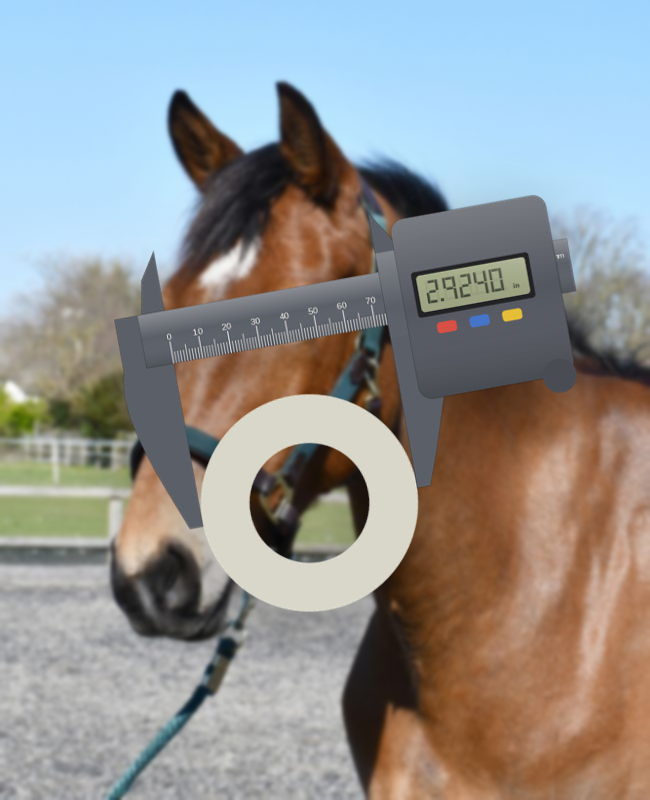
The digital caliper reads 2.9240 in
